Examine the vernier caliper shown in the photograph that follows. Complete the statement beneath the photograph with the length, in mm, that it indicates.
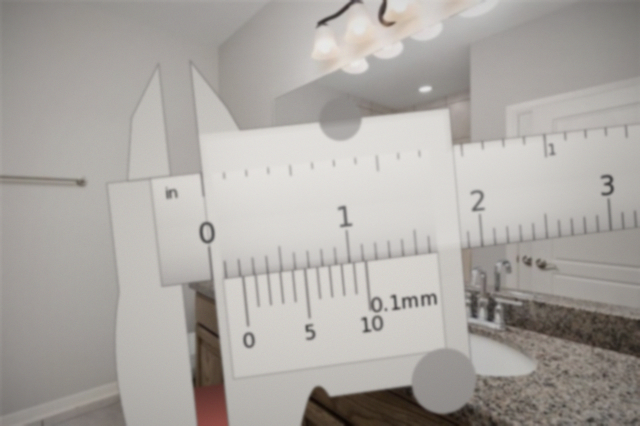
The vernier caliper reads 2.2 mm
